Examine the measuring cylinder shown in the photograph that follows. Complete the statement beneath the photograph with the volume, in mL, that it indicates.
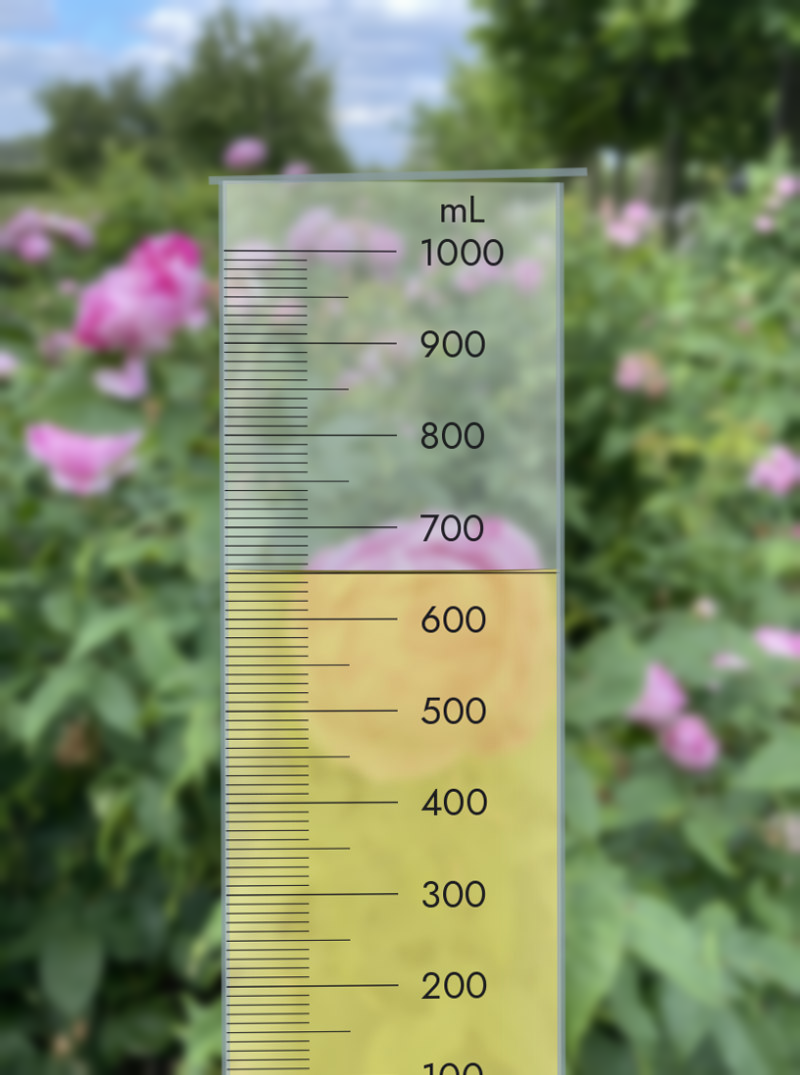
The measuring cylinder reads 650 mL
